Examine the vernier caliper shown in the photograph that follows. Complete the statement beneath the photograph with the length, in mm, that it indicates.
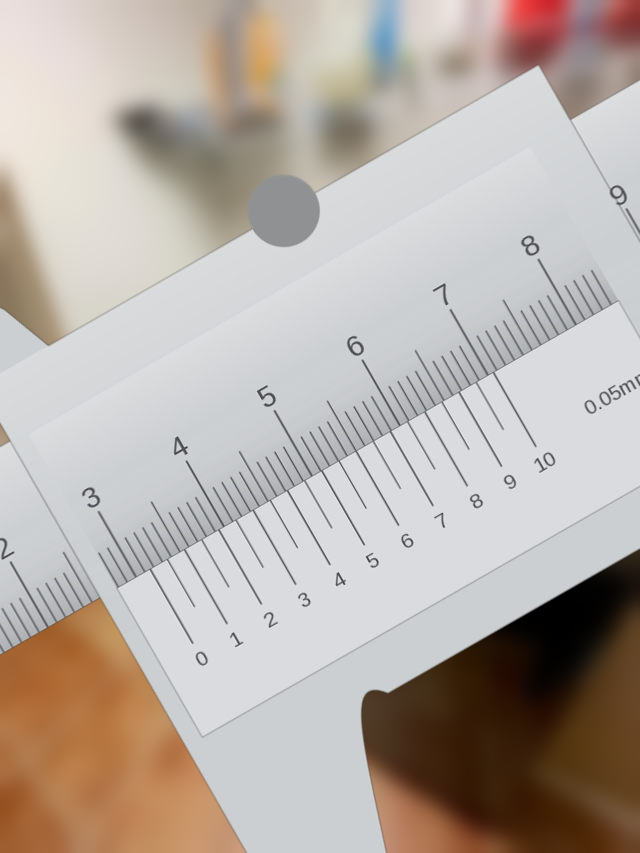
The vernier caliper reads 31.6 mm
